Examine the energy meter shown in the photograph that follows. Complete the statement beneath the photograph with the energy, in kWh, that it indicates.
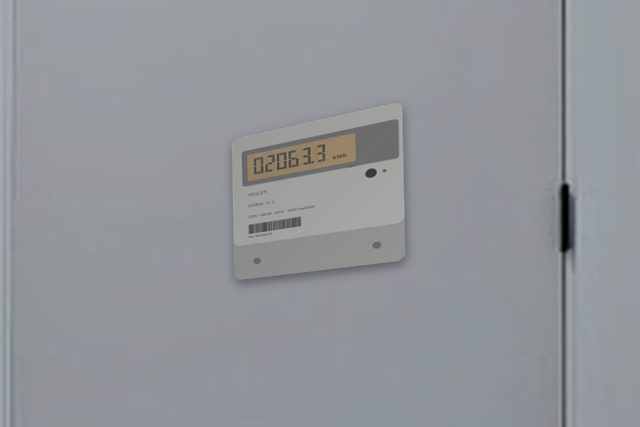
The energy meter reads 2063.3 kWh
